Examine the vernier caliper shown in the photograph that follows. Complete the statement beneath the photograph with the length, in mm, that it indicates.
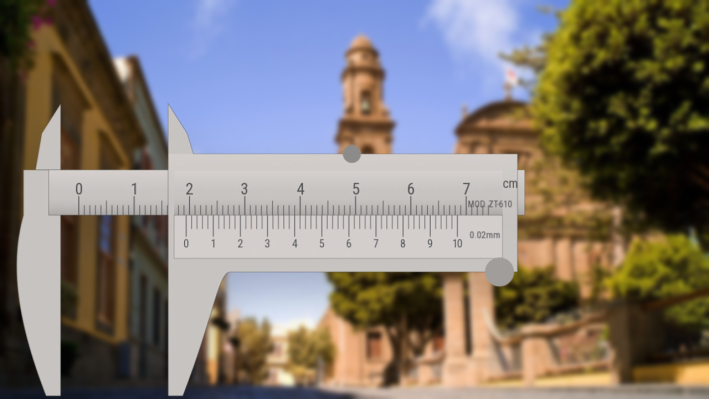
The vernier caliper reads 19.4 mm
